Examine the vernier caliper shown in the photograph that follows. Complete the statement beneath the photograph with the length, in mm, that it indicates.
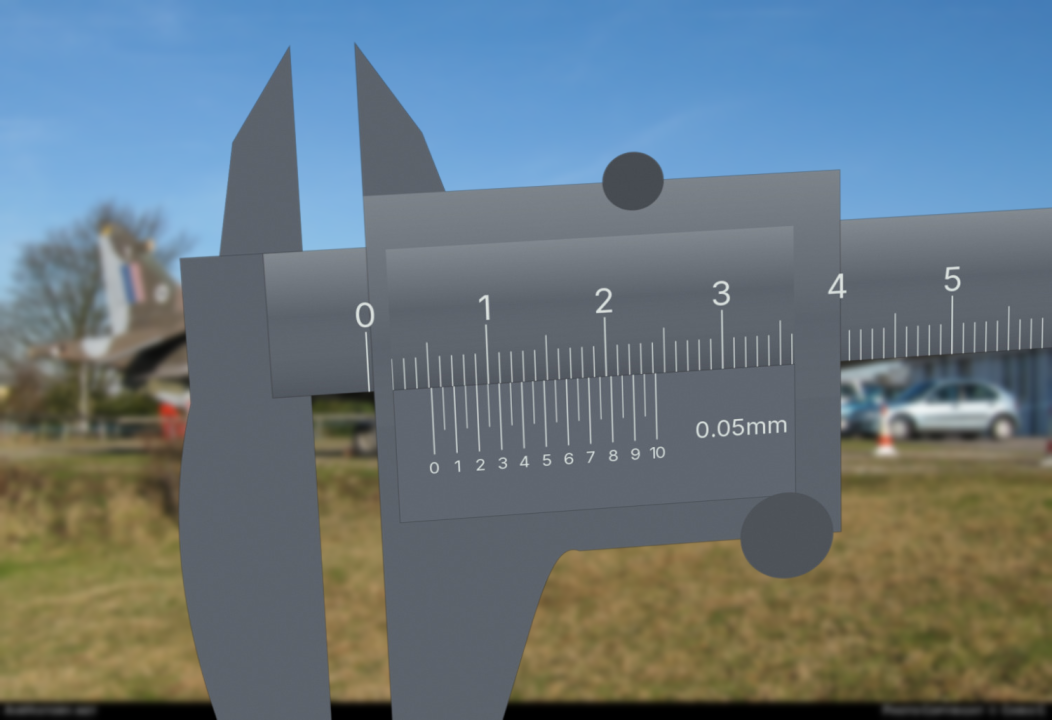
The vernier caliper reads 5.2 mm
